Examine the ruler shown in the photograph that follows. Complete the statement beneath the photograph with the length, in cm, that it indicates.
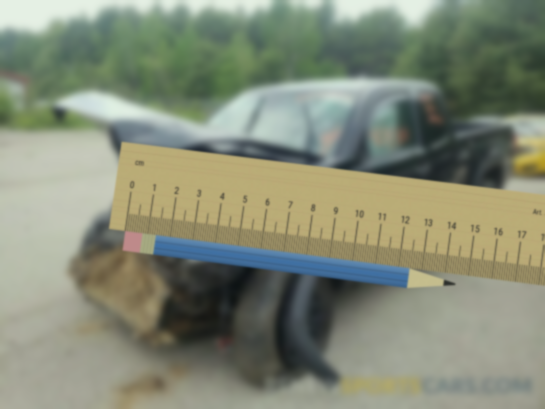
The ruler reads 14.5 cm
